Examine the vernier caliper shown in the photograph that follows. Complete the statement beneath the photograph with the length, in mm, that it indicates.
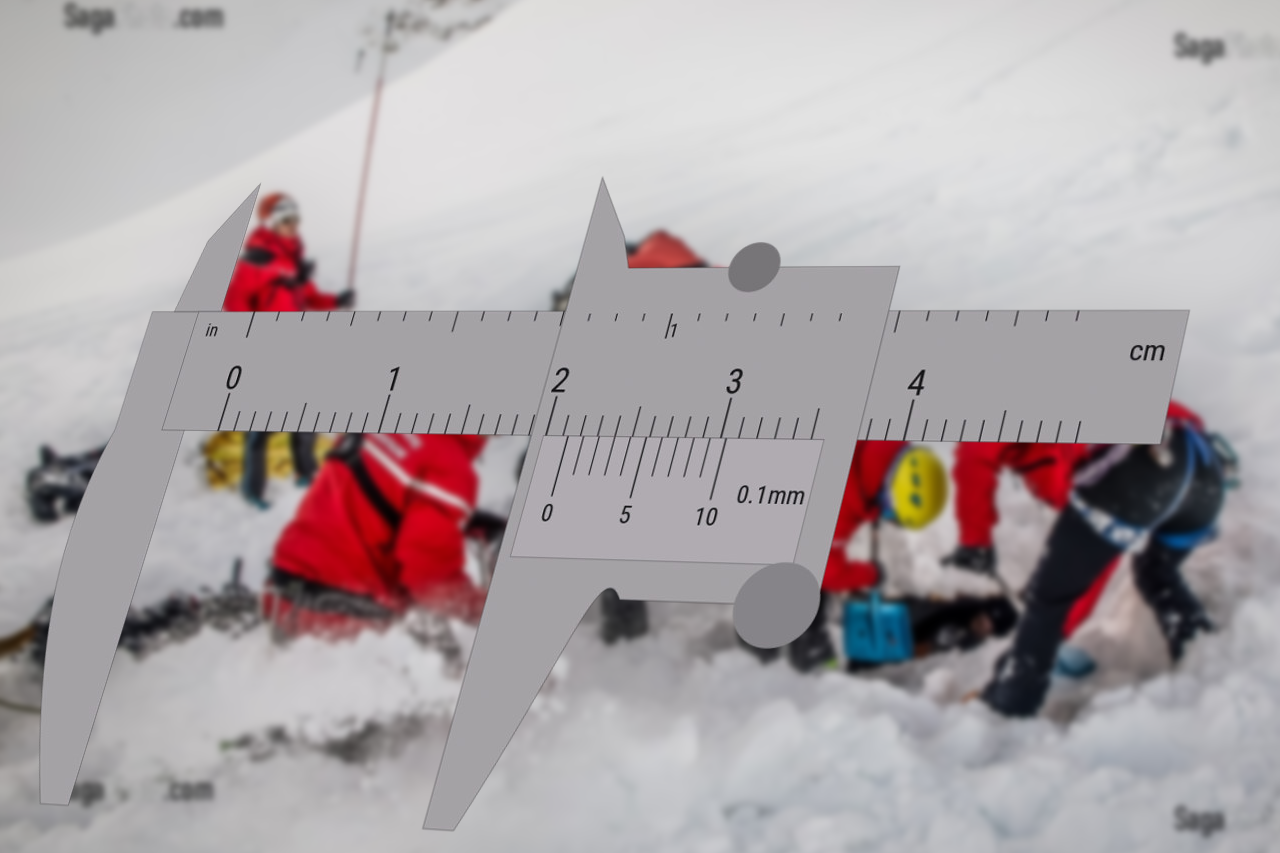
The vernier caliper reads 21.3 mm
